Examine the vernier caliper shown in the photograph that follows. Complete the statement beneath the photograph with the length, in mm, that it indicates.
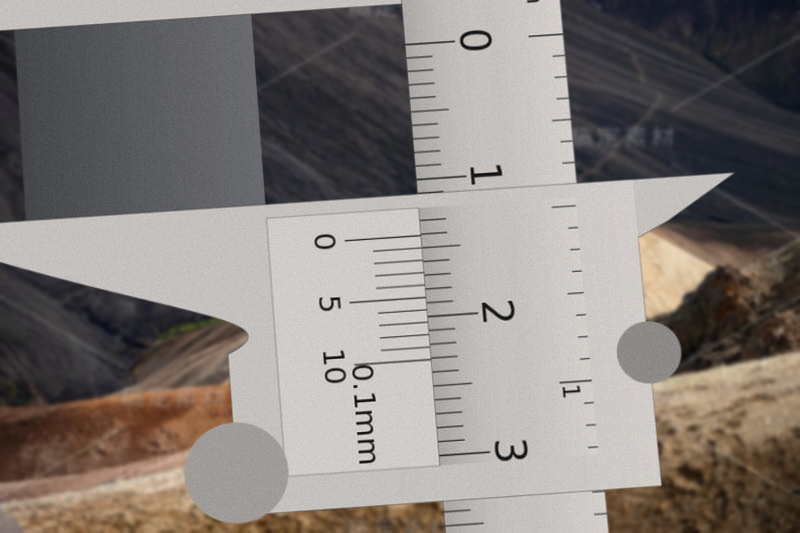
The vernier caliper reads 14.1 mm
